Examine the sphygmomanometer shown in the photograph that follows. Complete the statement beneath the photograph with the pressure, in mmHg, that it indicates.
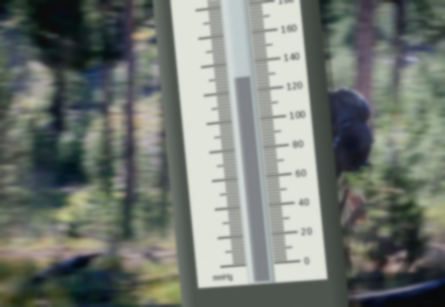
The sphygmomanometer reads 130 mmHg
